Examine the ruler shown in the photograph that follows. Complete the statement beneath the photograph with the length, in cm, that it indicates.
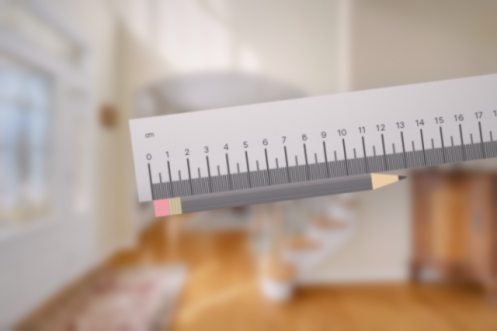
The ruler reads 13 cm
